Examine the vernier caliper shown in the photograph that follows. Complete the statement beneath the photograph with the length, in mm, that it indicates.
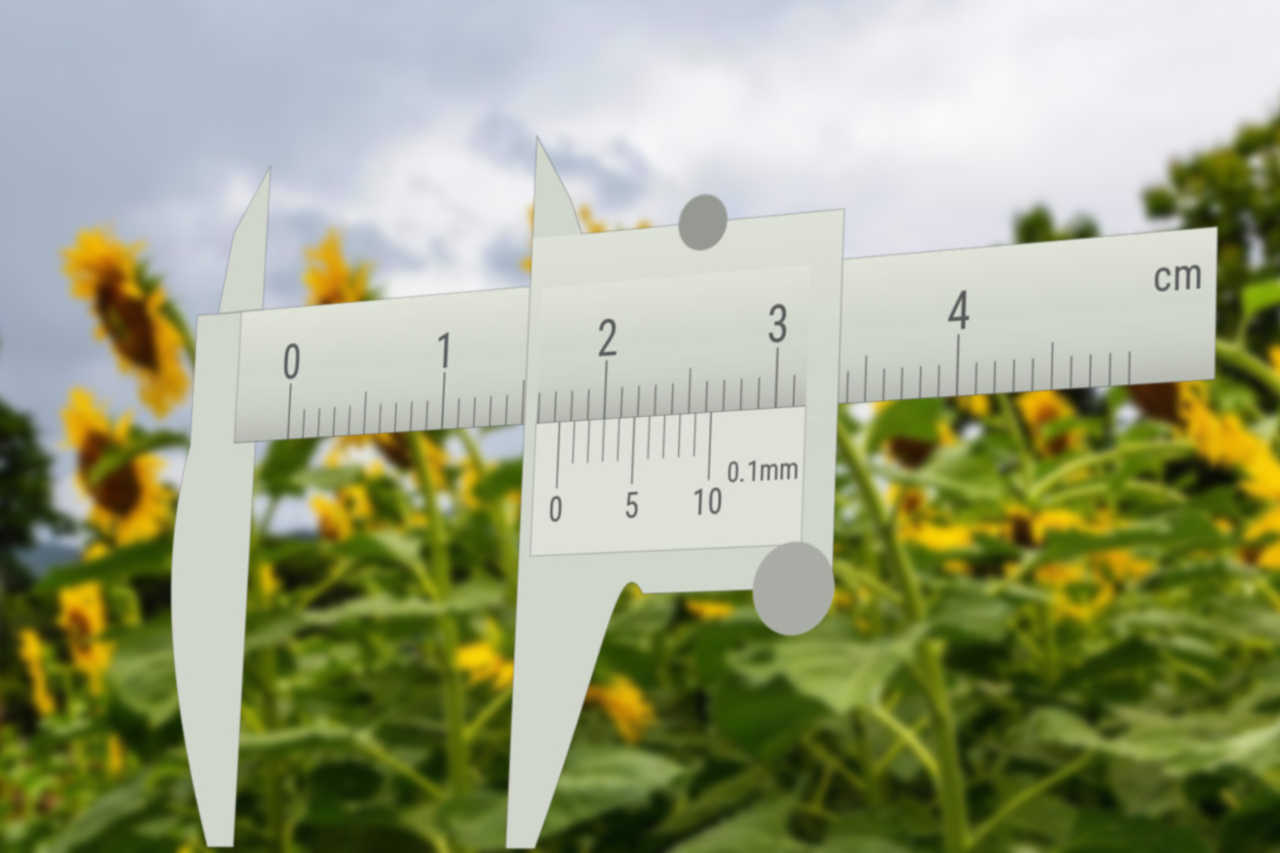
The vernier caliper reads 17.3 mm
